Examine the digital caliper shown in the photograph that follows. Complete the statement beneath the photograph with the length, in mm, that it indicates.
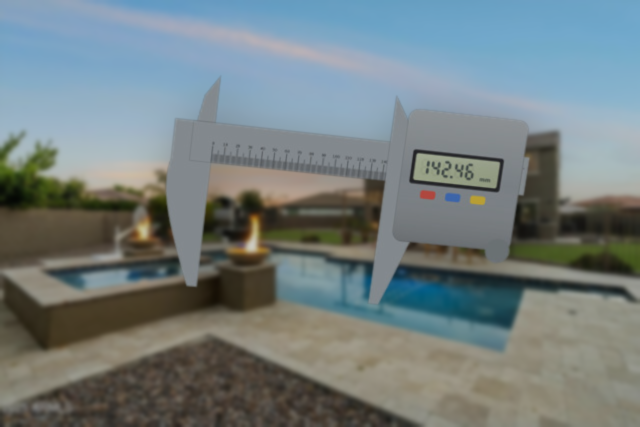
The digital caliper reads 142.46 mm
